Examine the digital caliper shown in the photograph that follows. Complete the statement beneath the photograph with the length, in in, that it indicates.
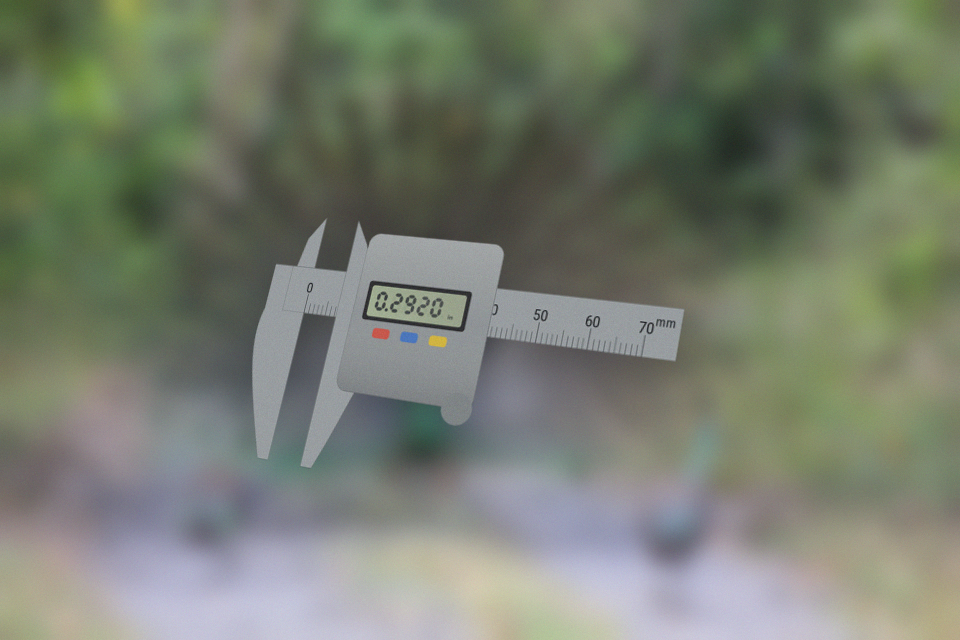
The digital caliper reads 0.2920 in
